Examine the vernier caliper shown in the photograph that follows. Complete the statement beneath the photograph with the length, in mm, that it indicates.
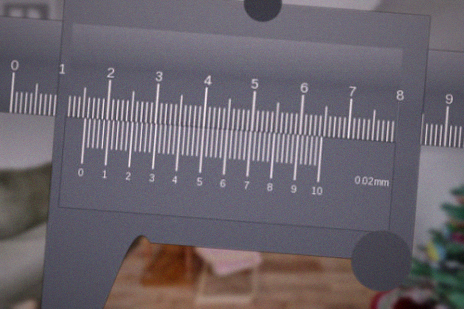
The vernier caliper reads 15.5 mm
